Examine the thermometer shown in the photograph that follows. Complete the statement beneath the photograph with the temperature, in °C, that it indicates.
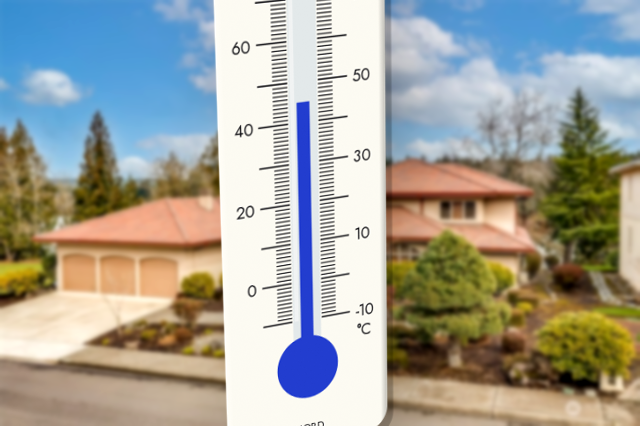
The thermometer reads 45 °C
